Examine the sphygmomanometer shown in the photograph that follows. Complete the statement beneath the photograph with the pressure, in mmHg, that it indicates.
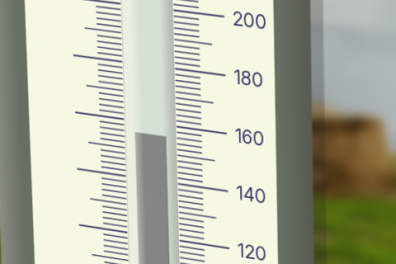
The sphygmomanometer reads 156 mmHg
